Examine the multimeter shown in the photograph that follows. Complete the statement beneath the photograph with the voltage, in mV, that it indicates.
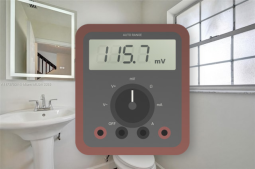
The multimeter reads 115.7 mV
